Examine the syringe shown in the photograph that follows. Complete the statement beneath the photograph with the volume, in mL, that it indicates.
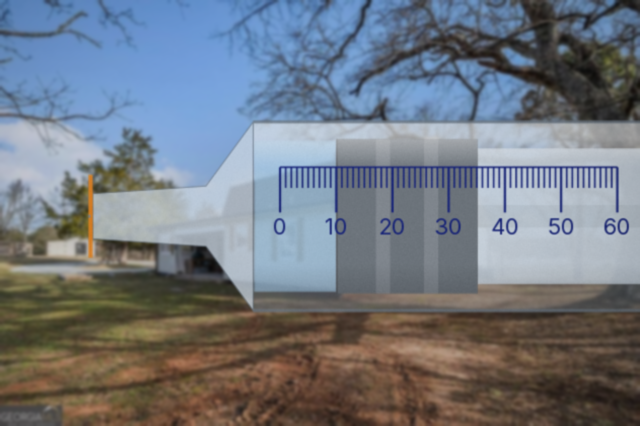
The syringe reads 10 mL
